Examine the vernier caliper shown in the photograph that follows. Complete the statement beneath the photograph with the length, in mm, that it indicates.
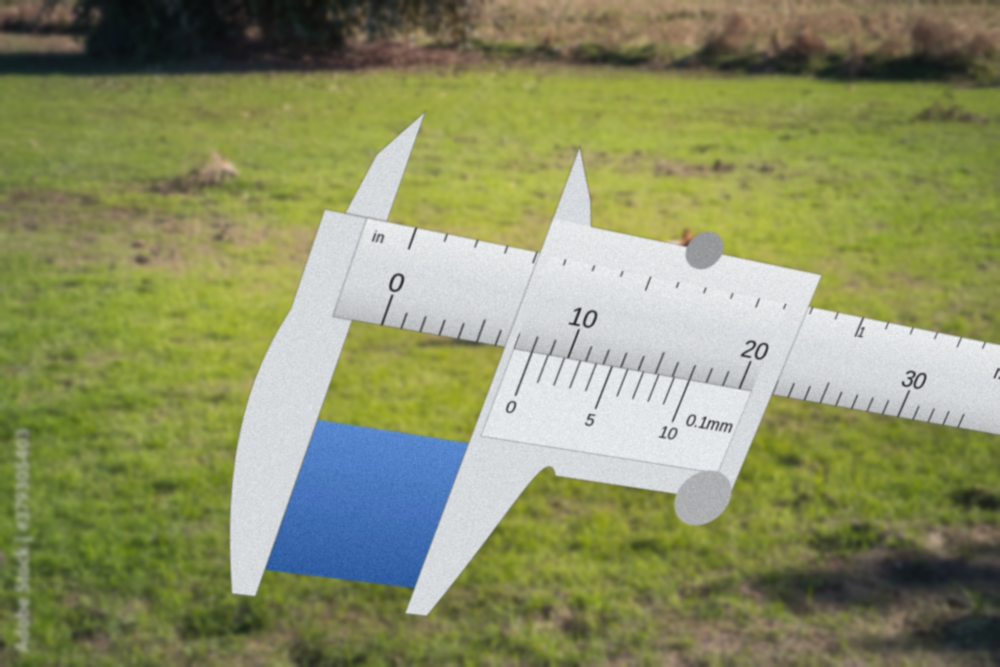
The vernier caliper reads 8.0 mm
